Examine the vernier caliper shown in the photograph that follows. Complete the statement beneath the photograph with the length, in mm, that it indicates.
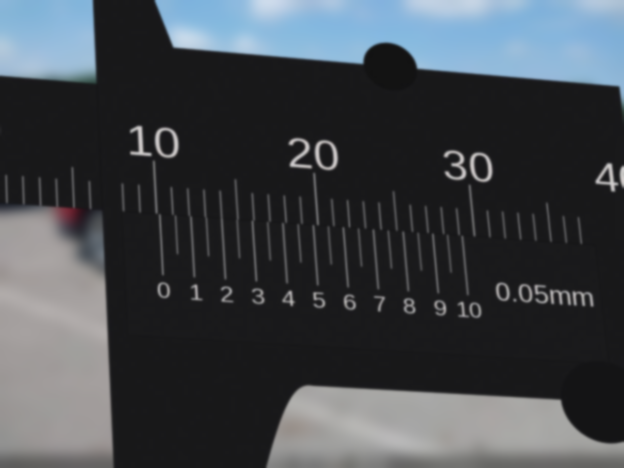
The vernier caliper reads 10.2 mm
